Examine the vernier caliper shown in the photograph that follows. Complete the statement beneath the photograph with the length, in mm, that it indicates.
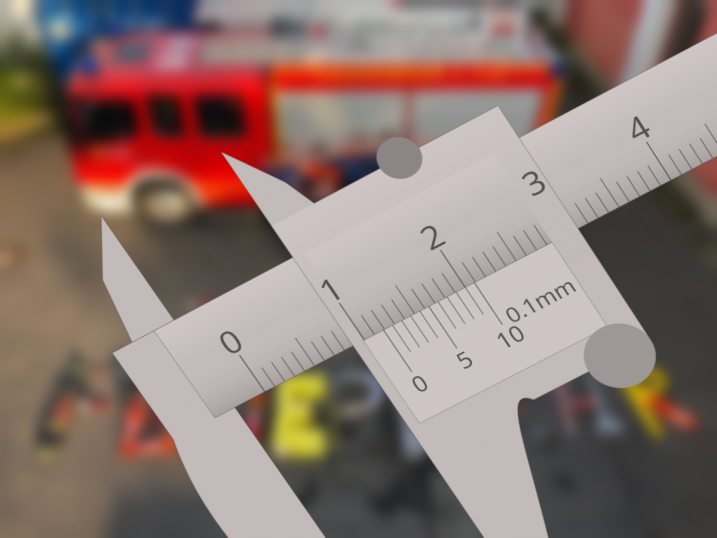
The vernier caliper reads 11.9 mm
